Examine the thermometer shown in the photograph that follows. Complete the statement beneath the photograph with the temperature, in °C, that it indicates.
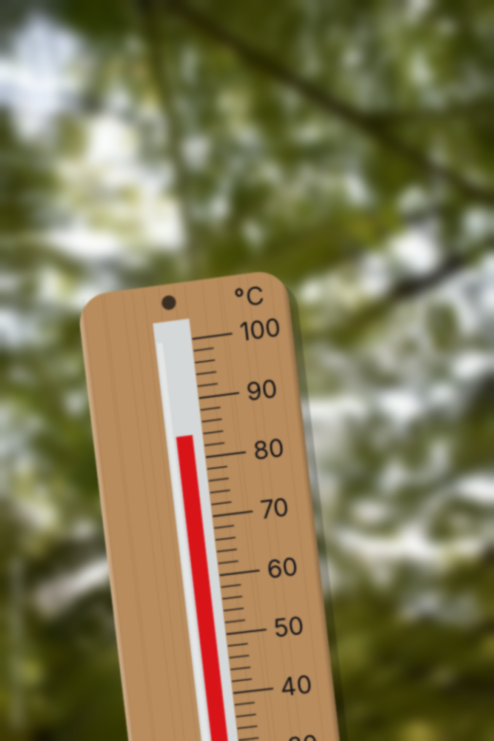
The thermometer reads 84 °C
